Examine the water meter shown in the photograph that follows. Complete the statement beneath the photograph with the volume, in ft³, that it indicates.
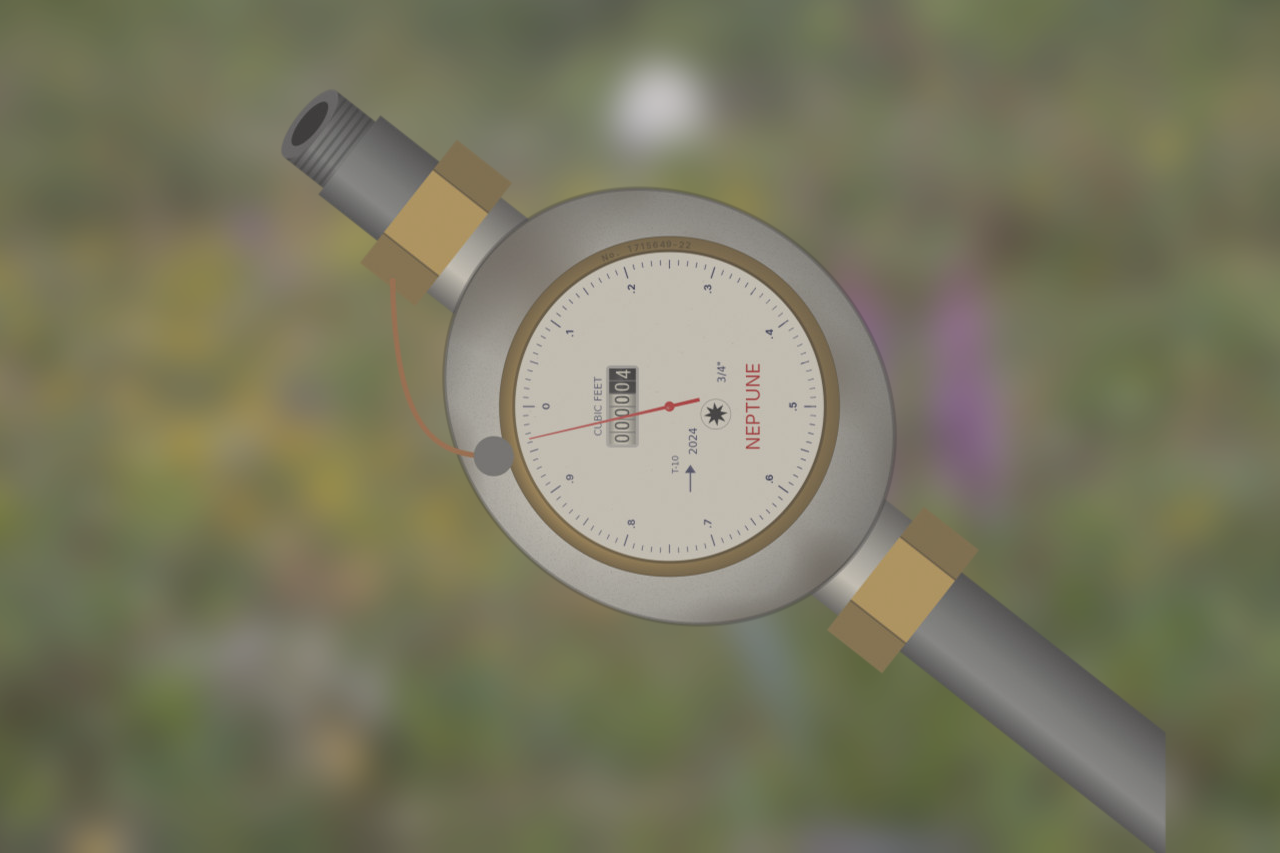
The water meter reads 3.96 ft³
